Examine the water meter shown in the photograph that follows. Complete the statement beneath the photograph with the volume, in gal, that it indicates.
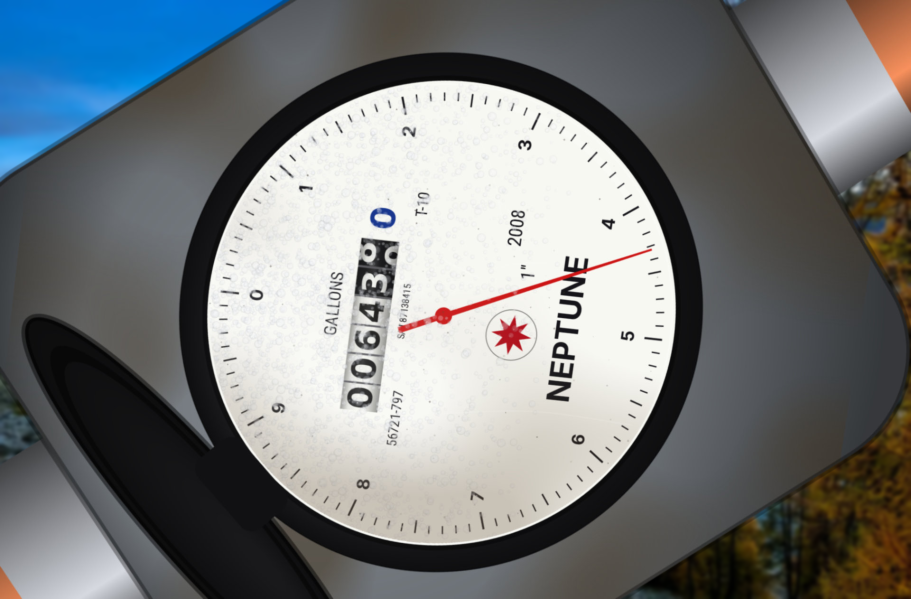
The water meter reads 64384.3 gal
